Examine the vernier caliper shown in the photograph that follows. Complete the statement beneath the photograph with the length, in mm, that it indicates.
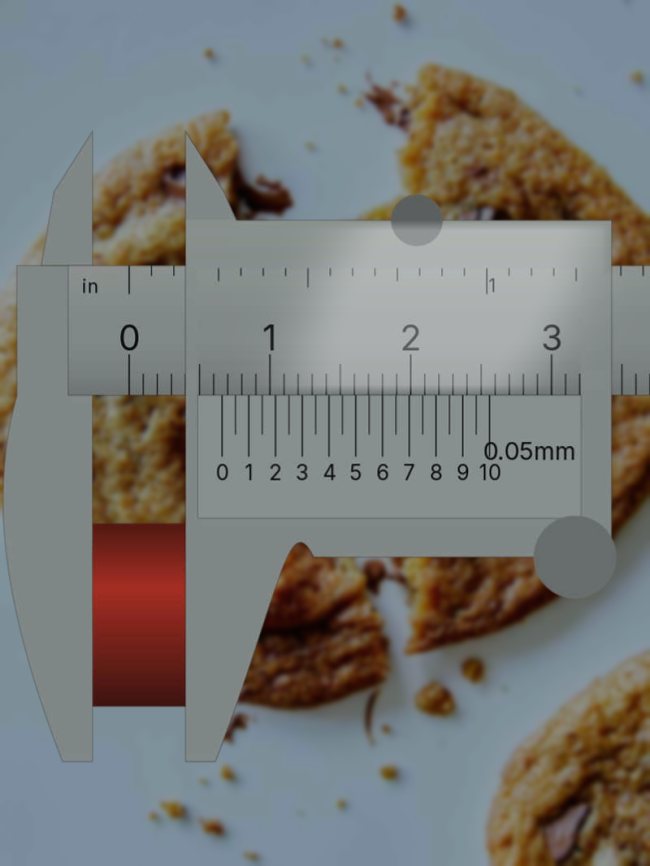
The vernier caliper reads 6.6 mm
